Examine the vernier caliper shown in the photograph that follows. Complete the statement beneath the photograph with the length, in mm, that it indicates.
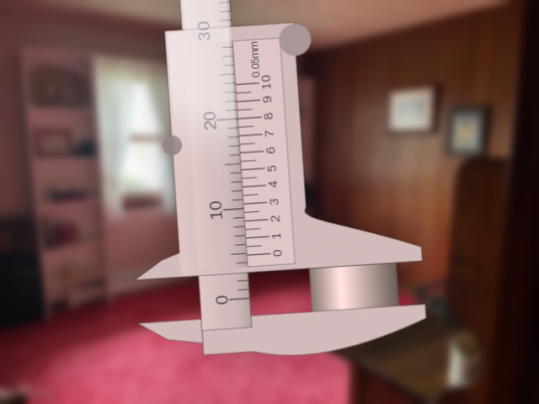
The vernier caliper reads 4.8 mm
